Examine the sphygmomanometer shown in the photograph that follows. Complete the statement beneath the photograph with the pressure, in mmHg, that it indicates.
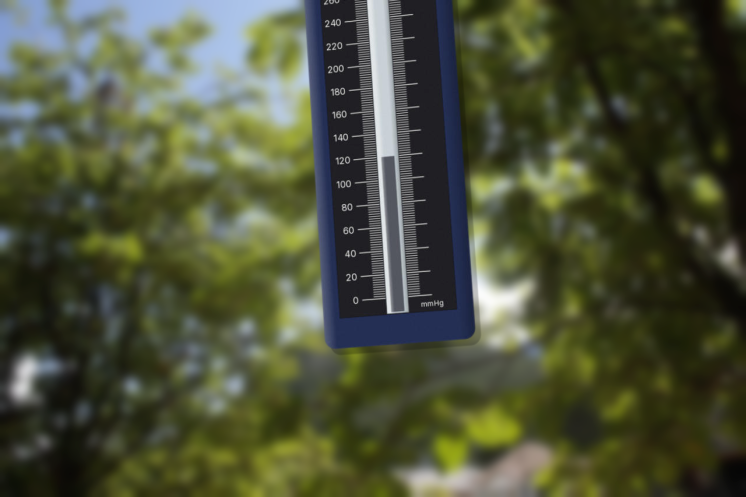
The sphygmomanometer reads 120 mmHg
